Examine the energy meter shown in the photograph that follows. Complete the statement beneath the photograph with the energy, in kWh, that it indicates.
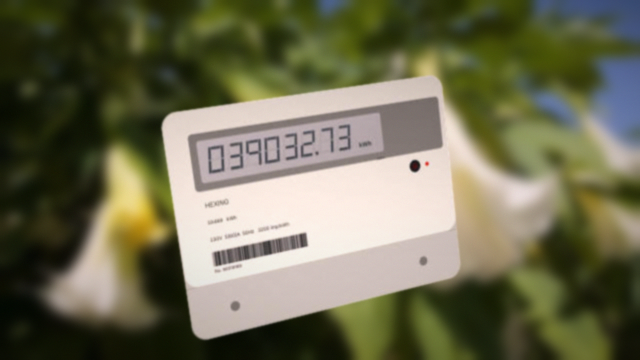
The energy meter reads 39032.73 kWh
